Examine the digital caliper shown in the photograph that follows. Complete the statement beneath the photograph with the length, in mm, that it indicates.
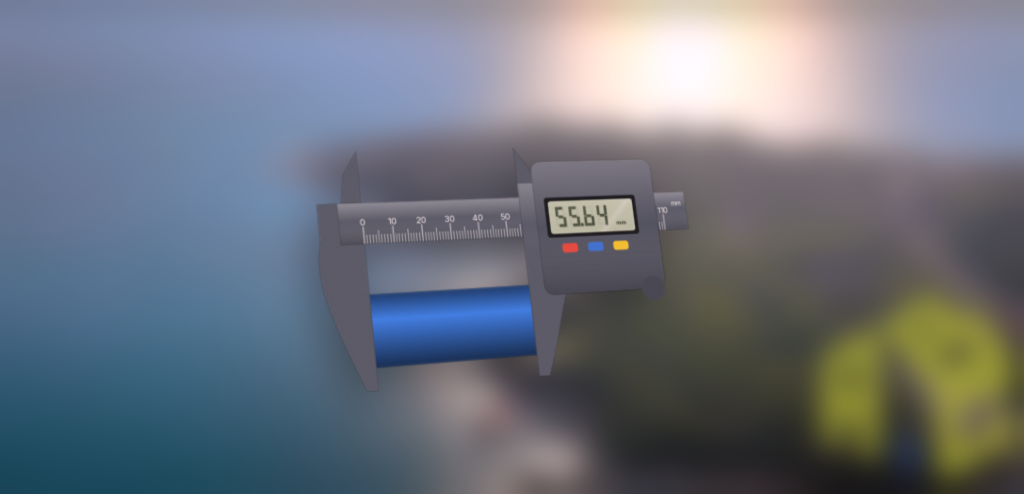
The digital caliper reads 55.64 mm
